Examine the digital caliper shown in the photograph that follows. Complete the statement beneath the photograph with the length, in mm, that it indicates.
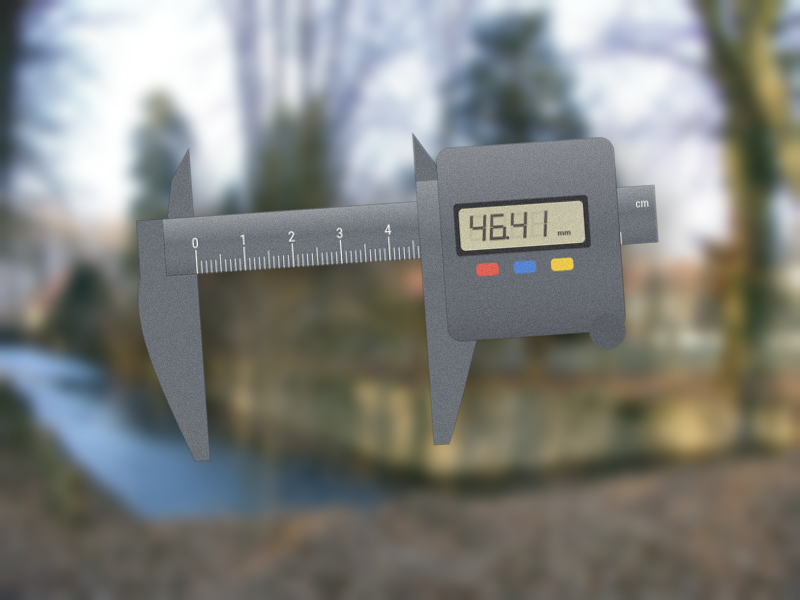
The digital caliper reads 46.41 mm
